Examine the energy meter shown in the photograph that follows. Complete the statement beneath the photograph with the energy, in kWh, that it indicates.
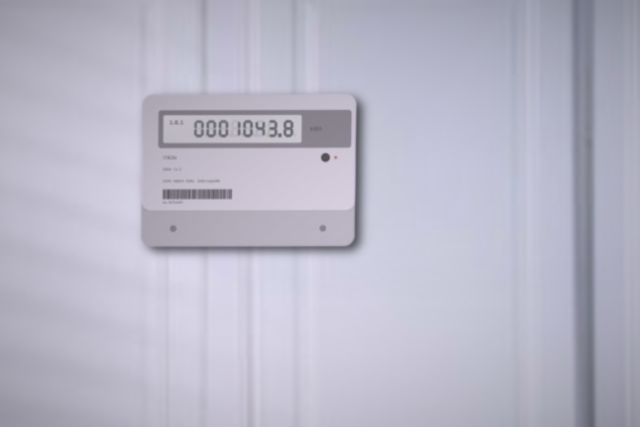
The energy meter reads 1043.8 kWh
